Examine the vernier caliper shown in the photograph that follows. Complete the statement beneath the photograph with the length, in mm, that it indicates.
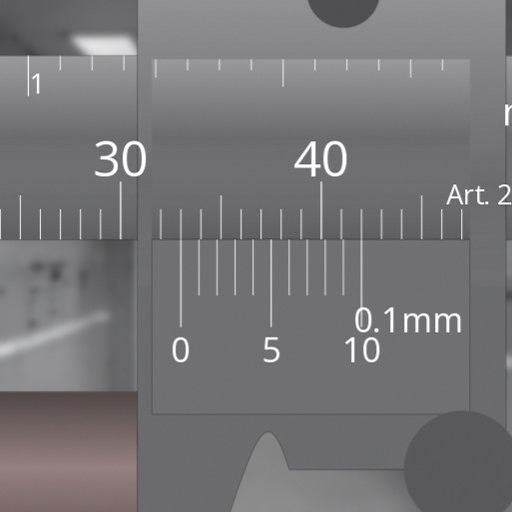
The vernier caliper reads 33.0 mm
